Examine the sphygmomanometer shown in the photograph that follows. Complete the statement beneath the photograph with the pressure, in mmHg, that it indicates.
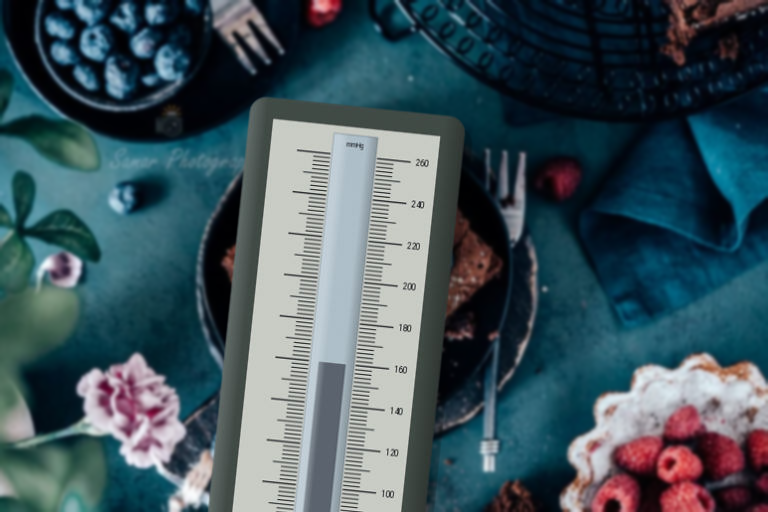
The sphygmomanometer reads 160 mmHg
